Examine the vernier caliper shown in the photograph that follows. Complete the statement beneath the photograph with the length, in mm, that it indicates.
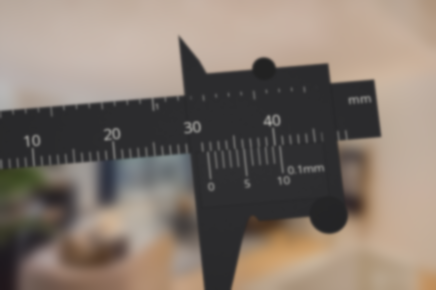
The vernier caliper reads 31.6 mm
